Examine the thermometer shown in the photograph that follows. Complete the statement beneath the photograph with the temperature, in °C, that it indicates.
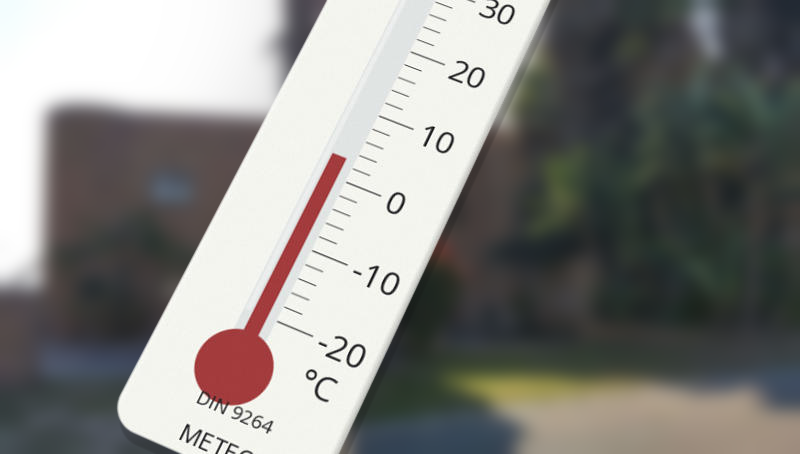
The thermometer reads 3 °C
